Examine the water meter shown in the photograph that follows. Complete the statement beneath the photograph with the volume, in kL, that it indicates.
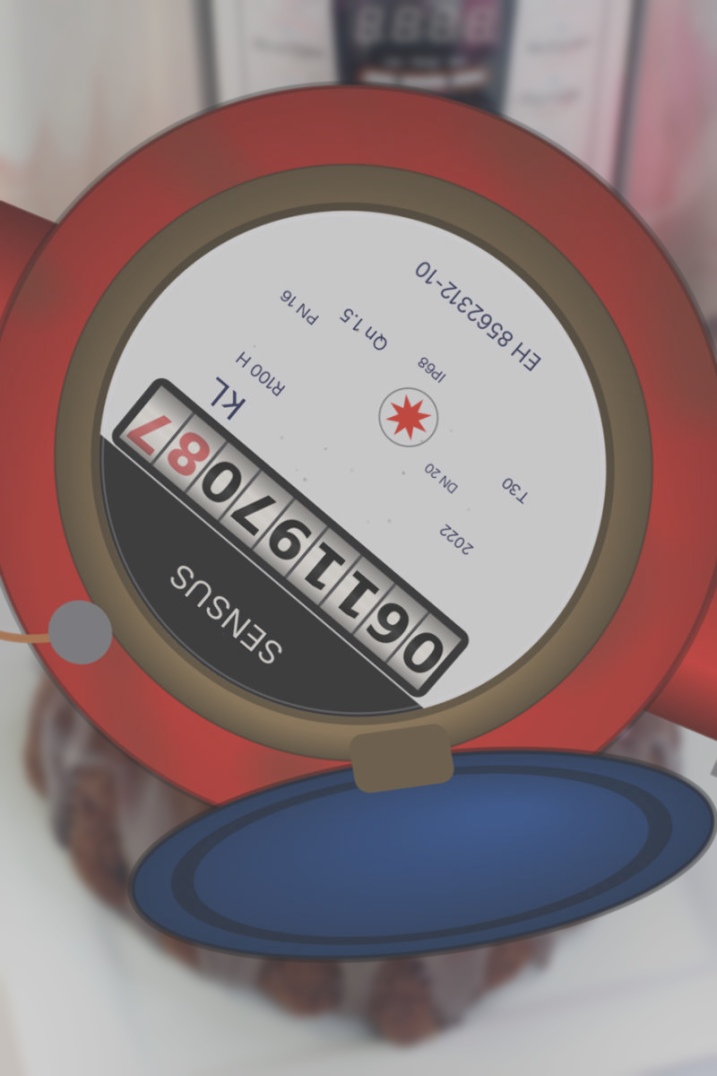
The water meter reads 611970.87 kL
